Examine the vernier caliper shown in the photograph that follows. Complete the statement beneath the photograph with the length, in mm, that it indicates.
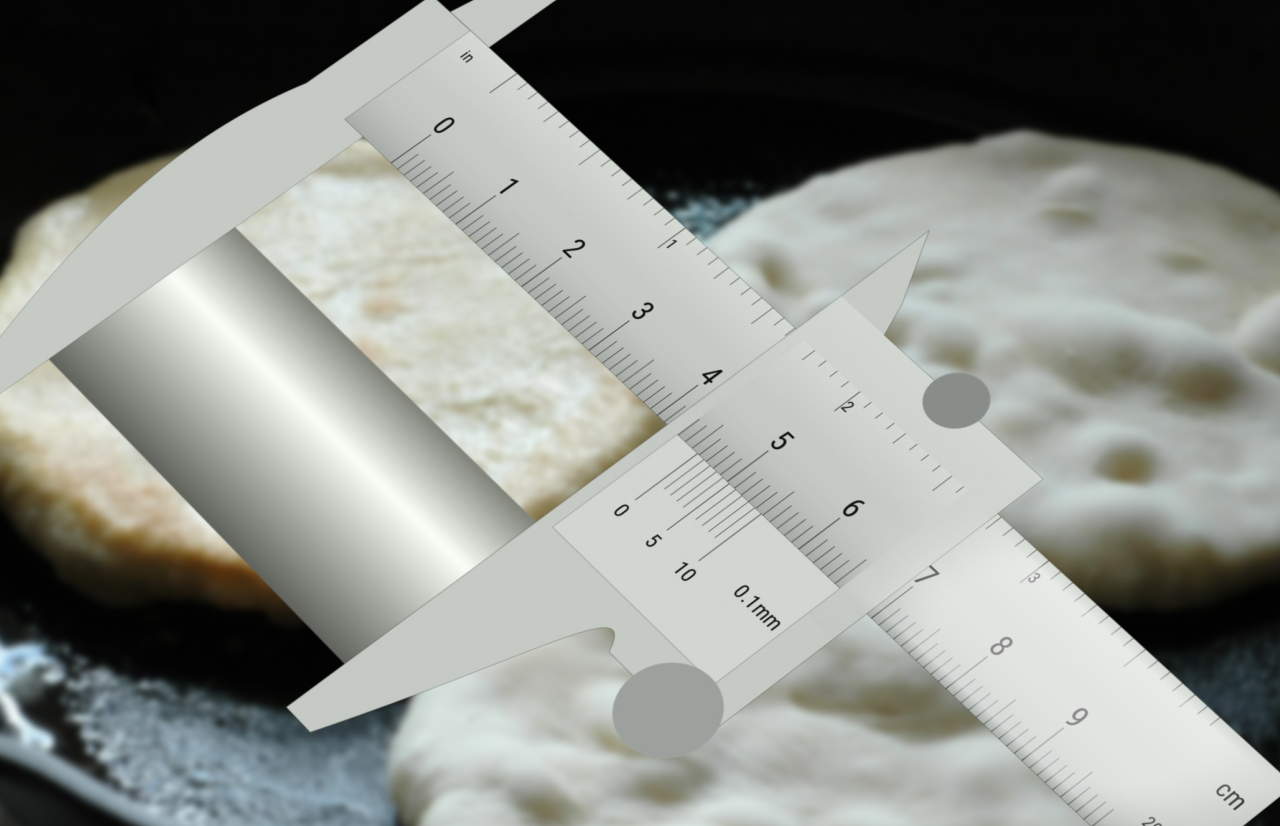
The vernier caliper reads 45.8 mm
